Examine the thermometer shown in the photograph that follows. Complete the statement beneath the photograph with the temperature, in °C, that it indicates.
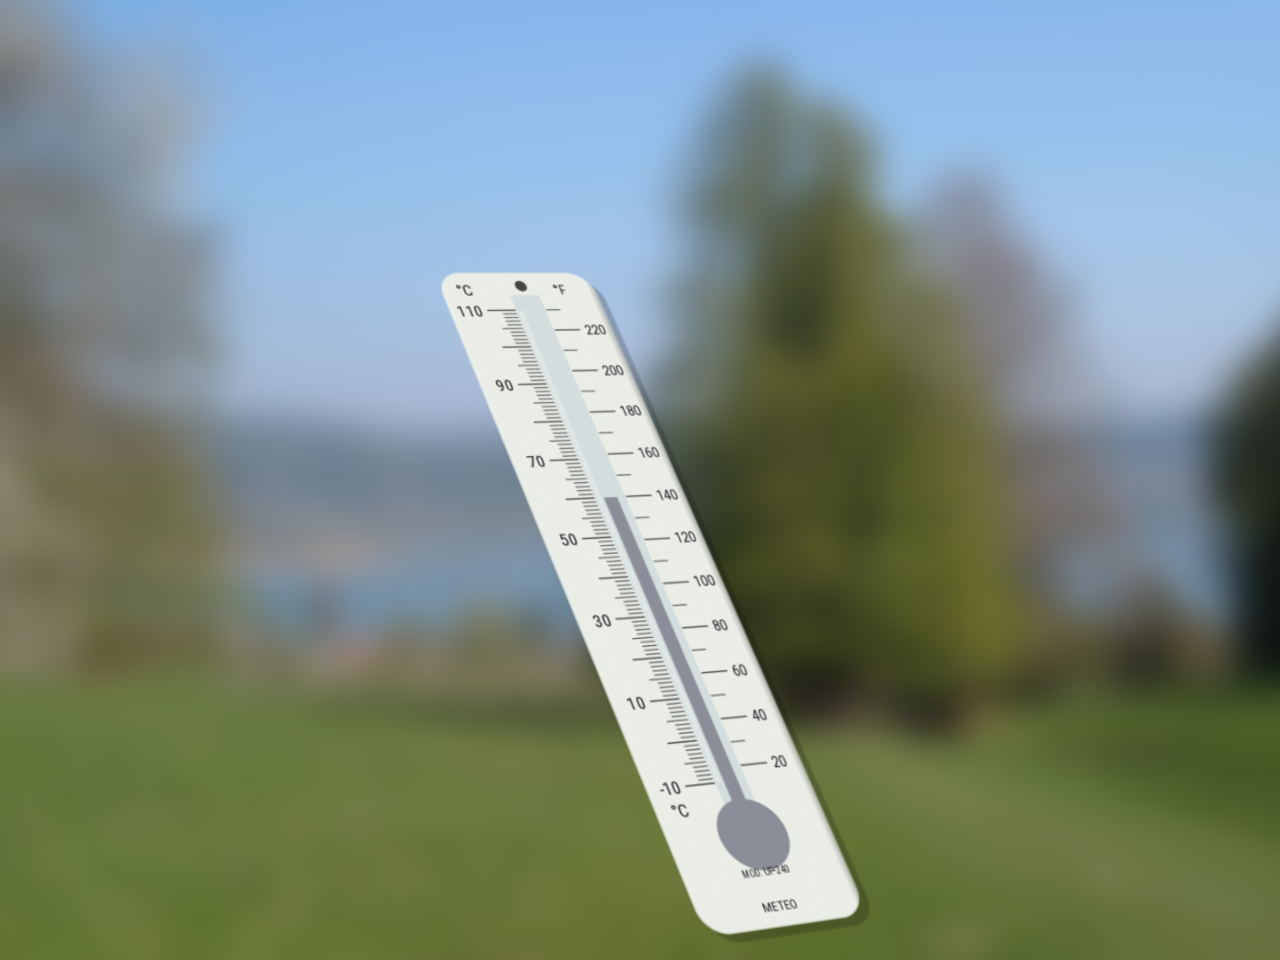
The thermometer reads 60 °C
